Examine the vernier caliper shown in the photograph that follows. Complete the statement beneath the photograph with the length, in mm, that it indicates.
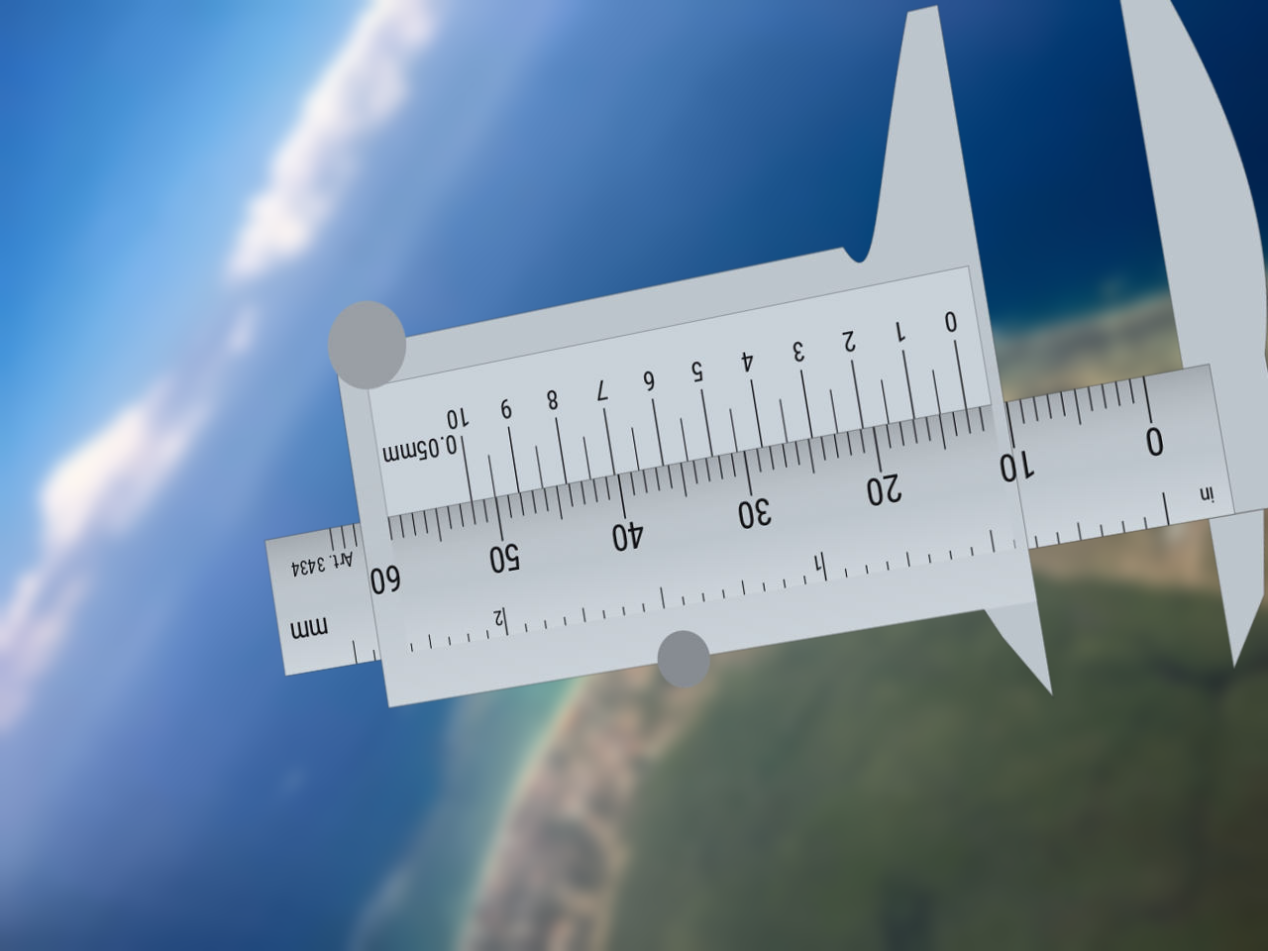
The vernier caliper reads 13.0 mm
